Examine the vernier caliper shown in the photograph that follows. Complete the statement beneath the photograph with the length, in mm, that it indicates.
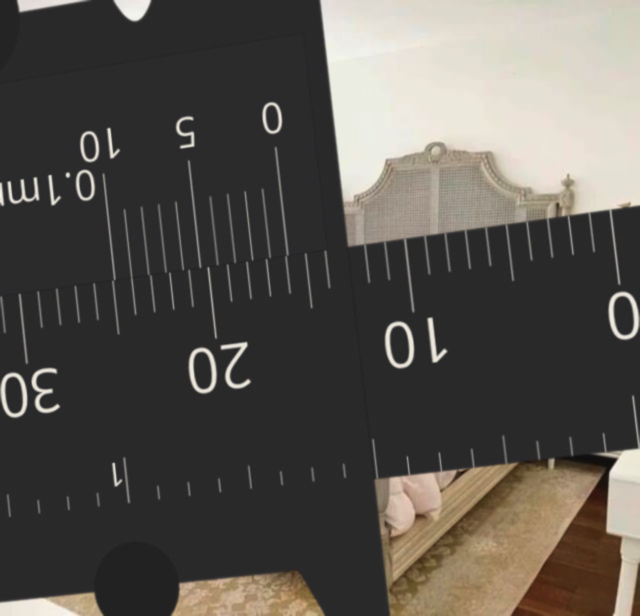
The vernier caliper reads 15.9 mm
